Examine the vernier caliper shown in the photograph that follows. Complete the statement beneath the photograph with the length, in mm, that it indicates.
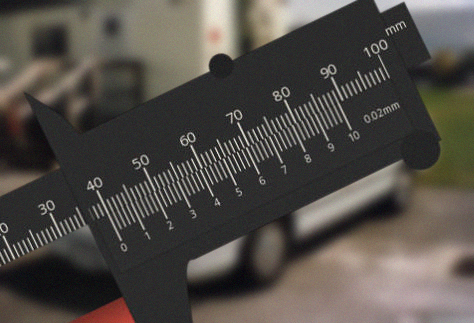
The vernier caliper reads 40.0 mm
